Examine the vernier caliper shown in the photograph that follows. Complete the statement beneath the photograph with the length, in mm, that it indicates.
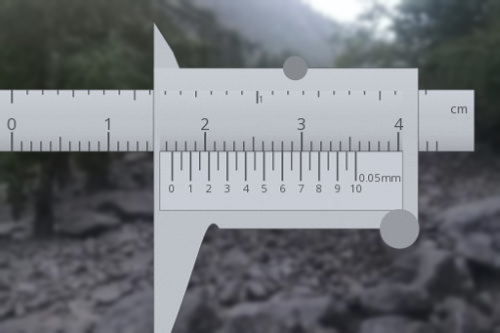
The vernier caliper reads 16.6 mm
